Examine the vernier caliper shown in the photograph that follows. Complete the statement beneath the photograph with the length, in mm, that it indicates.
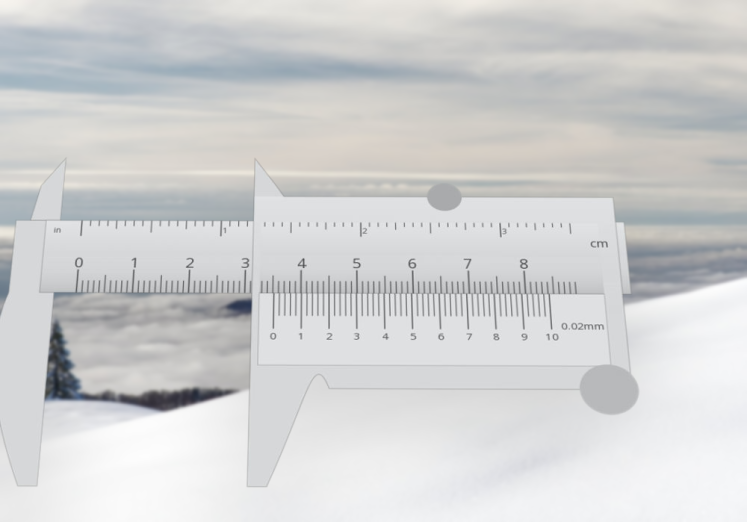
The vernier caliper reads 35.2 mm
